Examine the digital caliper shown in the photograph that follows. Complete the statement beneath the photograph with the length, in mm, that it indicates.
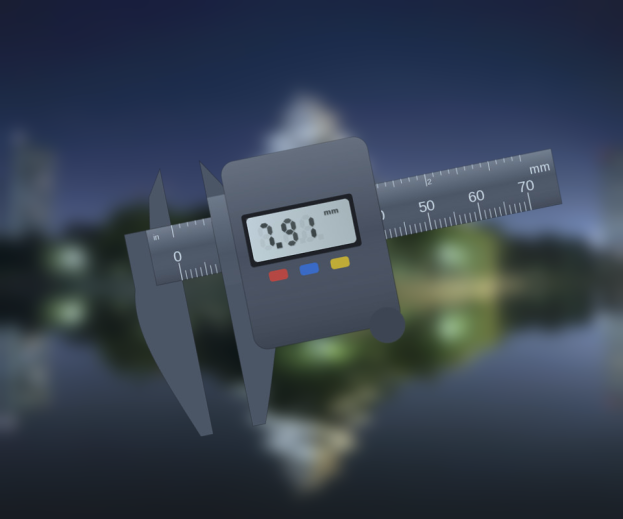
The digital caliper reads 7.91 mm
